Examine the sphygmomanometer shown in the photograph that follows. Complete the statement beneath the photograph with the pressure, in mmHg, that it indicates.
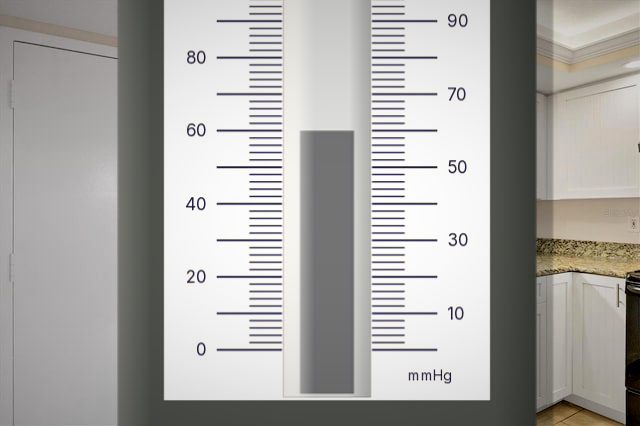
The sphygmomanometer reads 60 mmHg
